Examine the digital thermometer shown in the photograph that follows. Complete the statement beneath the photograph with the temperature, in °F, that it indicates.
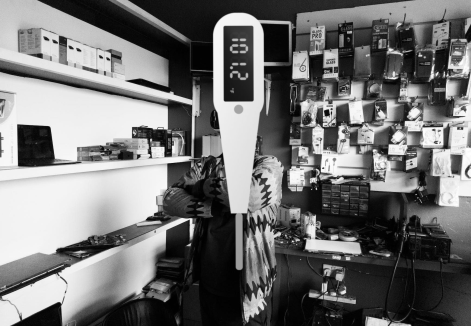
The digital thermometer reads 101.2 °F
